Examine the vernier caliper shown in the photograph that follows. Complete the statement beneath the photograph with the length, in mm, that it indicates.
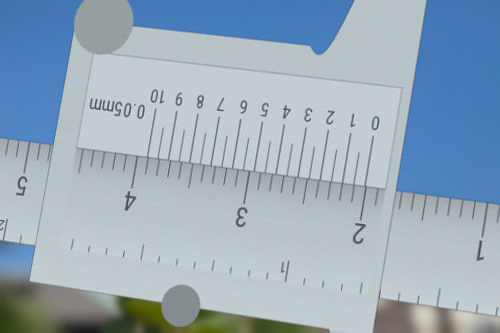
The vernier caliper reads 20.1 mm
